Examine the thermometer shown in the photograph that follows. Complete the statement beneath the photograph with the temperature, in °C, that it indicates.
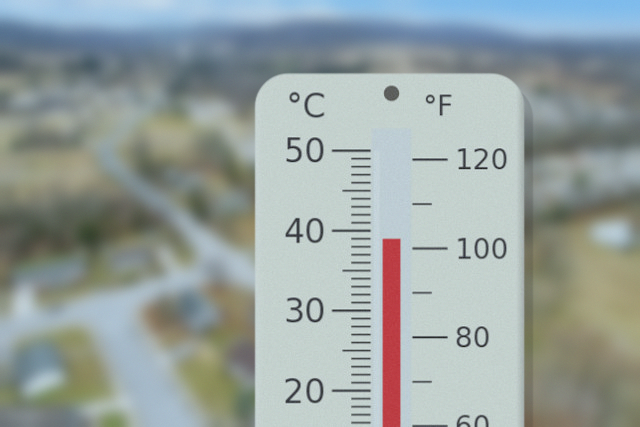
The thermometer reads 39 °C
